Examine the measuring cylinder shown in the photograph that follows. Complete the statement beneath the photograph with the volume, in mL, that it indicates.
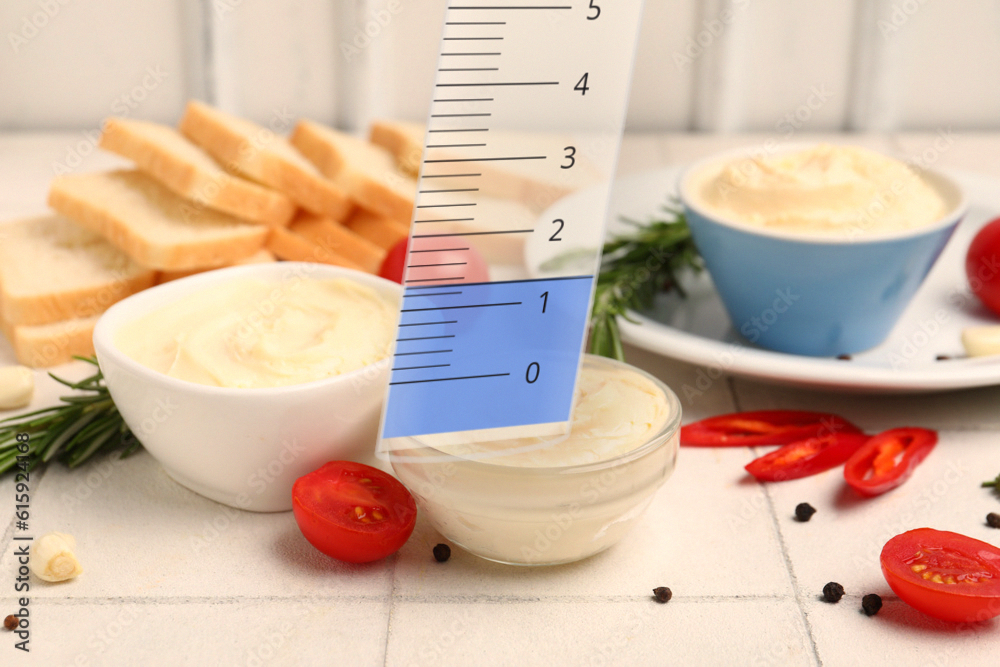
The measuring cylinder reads 1.3 mL
